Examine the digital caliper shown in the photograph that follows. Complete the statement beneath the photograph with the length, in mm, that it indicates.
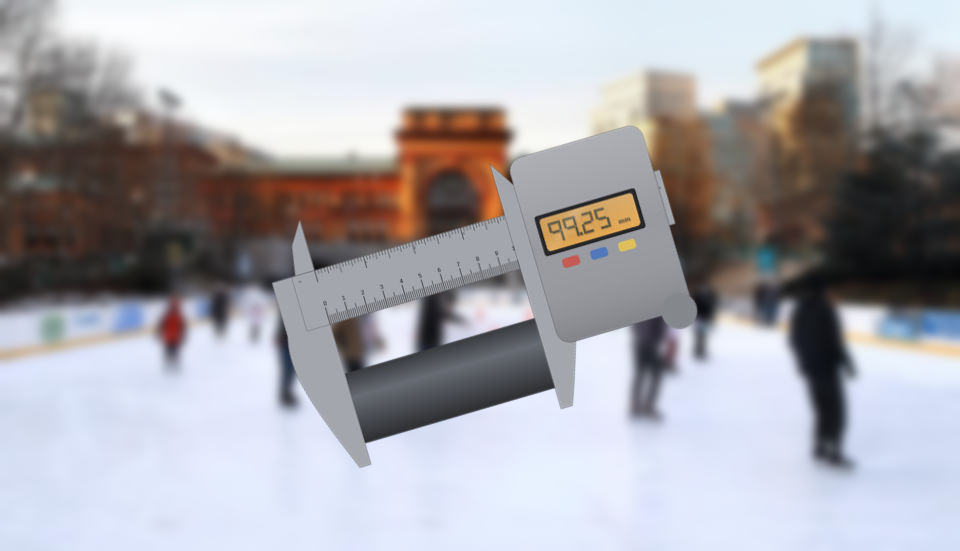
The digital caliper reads 99.25 mm
